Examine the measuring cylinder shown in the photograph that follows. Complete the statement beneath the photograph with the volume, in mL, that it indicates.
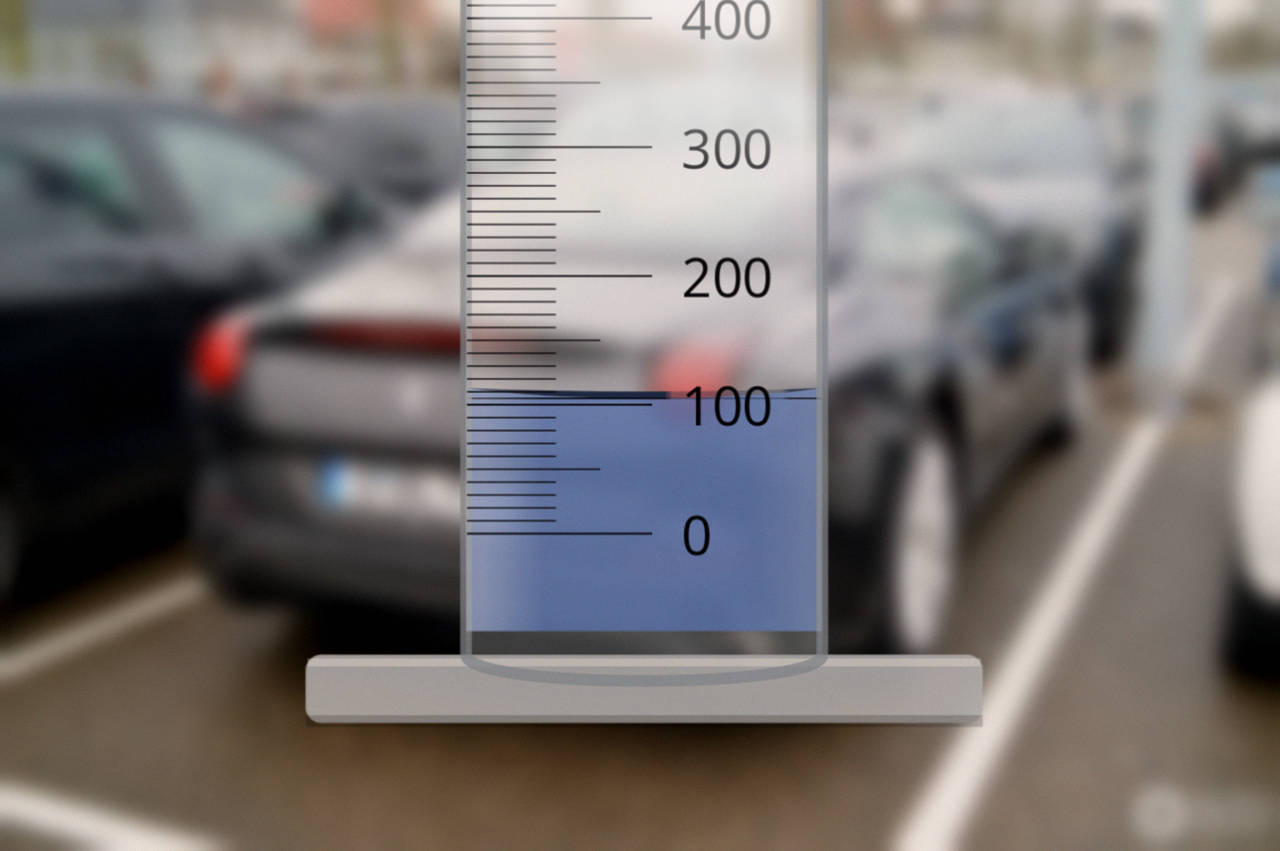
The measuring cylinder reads 105 mL
